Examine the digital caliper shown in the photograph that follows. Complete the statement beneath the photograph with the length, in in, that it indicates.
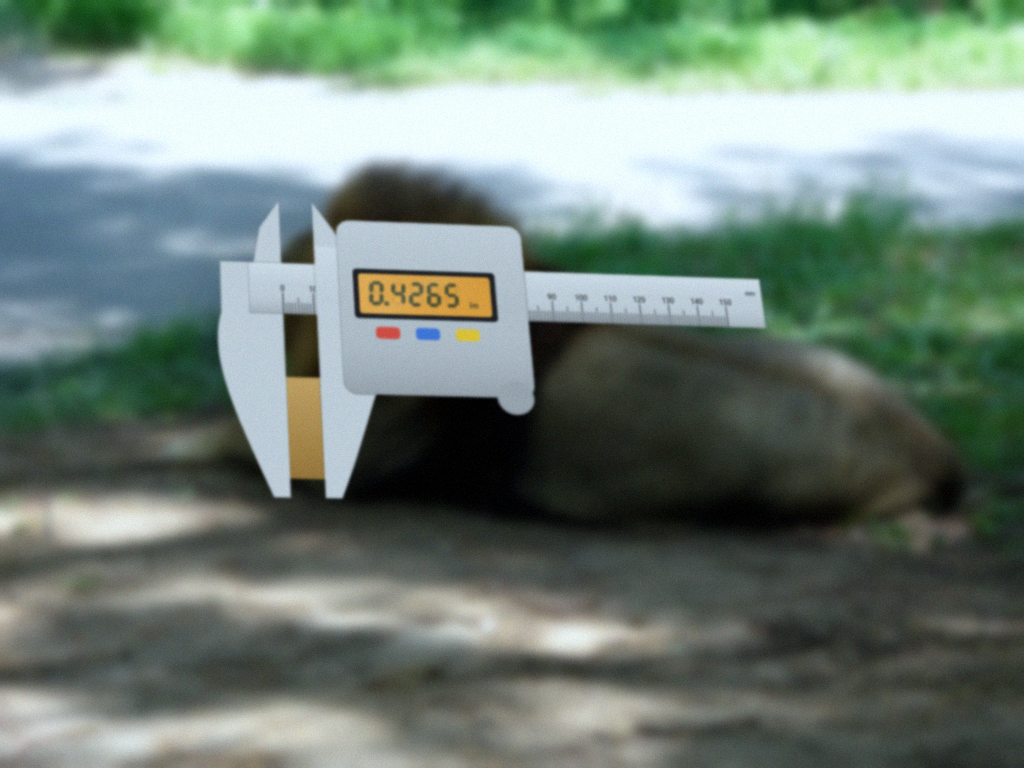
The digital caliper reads 0.4265 in
